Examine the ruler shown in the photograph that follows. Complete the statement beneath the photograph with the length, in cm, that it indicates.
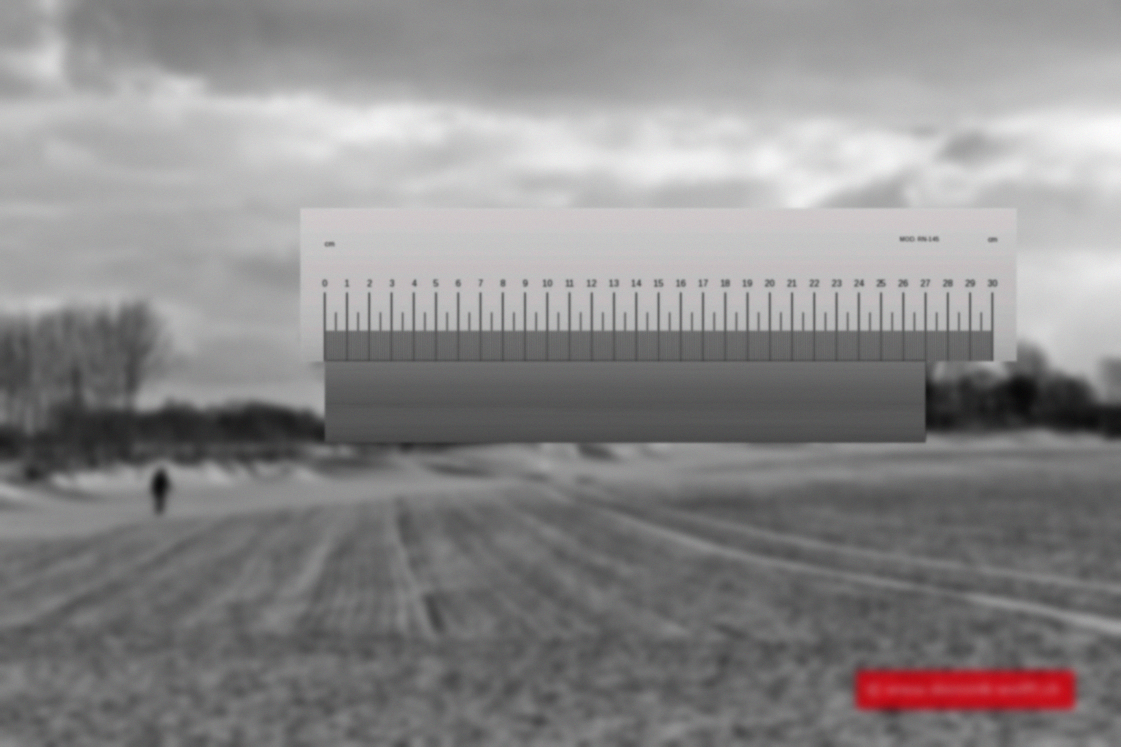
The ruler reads 27 cm
